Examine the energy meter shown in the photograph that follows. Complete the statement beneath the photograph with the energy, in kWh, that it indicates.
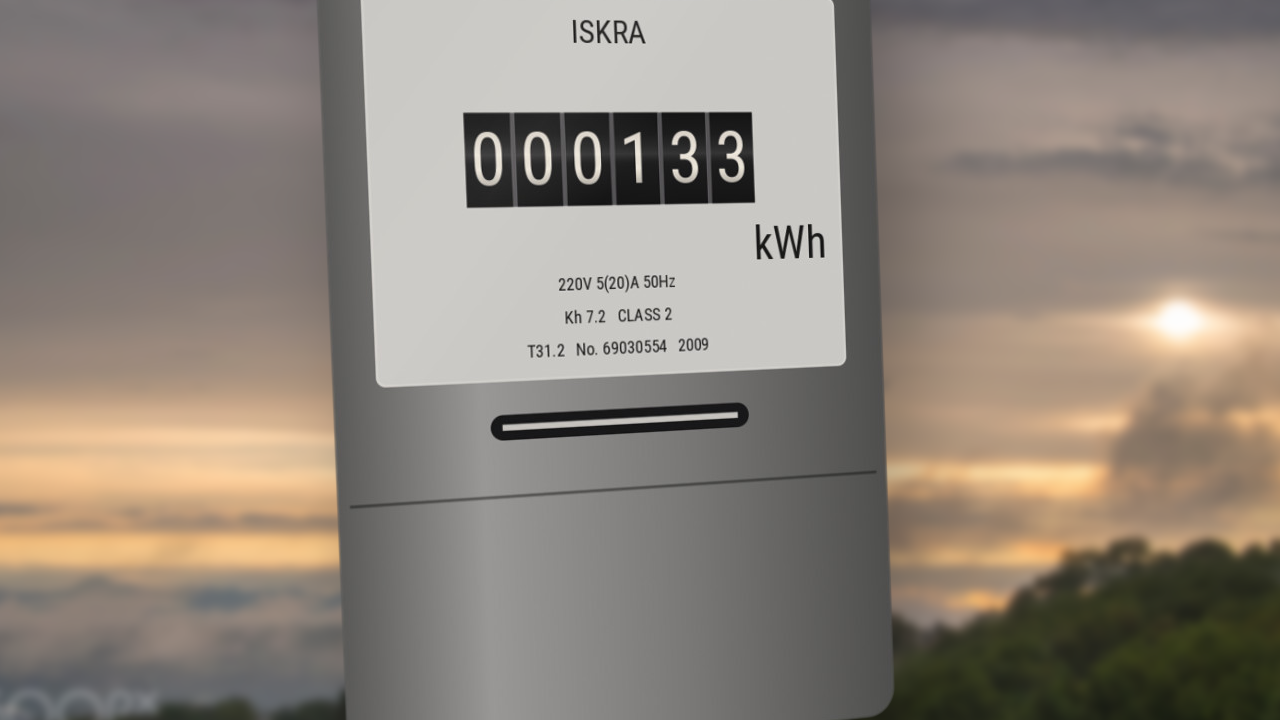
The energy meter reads 133 kWh
